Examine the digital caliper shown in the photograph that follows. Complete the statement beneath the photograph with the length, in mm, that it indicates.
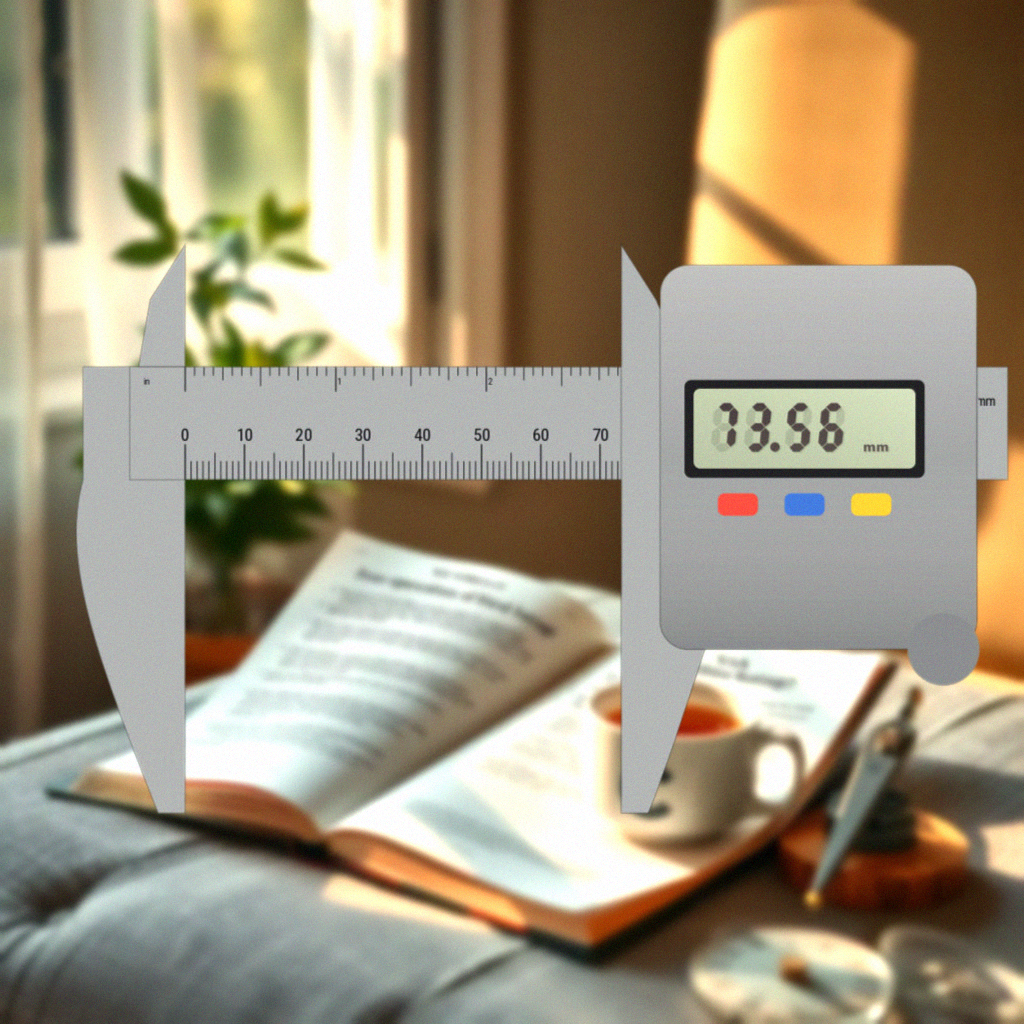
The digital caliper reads 73.56 mm
